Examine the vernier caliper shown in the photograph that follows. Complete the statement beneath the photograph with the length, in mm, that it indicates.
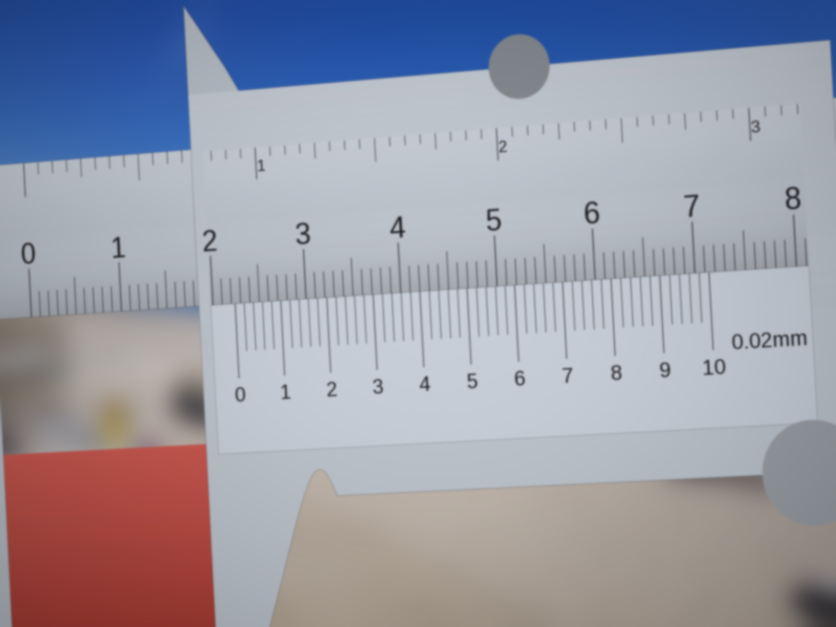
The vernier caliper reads 22.4 mm
